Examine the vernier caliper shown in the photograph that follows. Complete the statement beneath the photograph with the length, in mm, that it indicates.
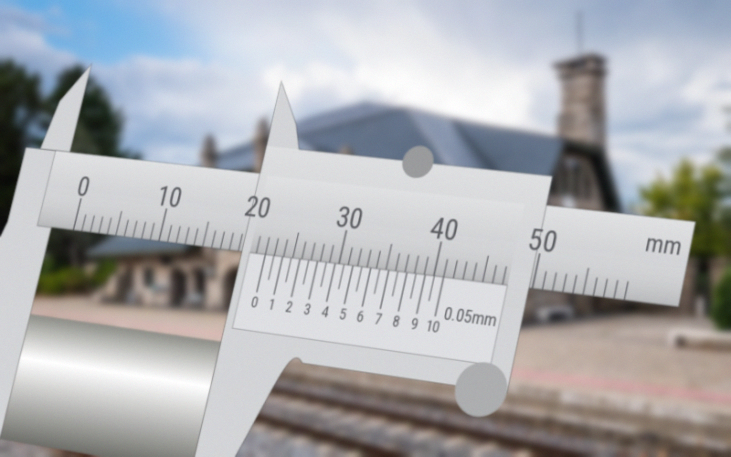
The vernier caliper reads 22.0 mm
